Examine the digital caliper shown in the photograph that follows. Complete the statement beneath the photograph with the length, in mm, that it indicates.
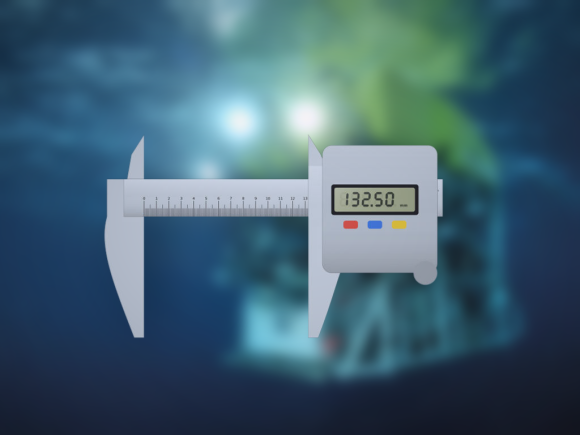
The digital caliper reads 132.50 mm
